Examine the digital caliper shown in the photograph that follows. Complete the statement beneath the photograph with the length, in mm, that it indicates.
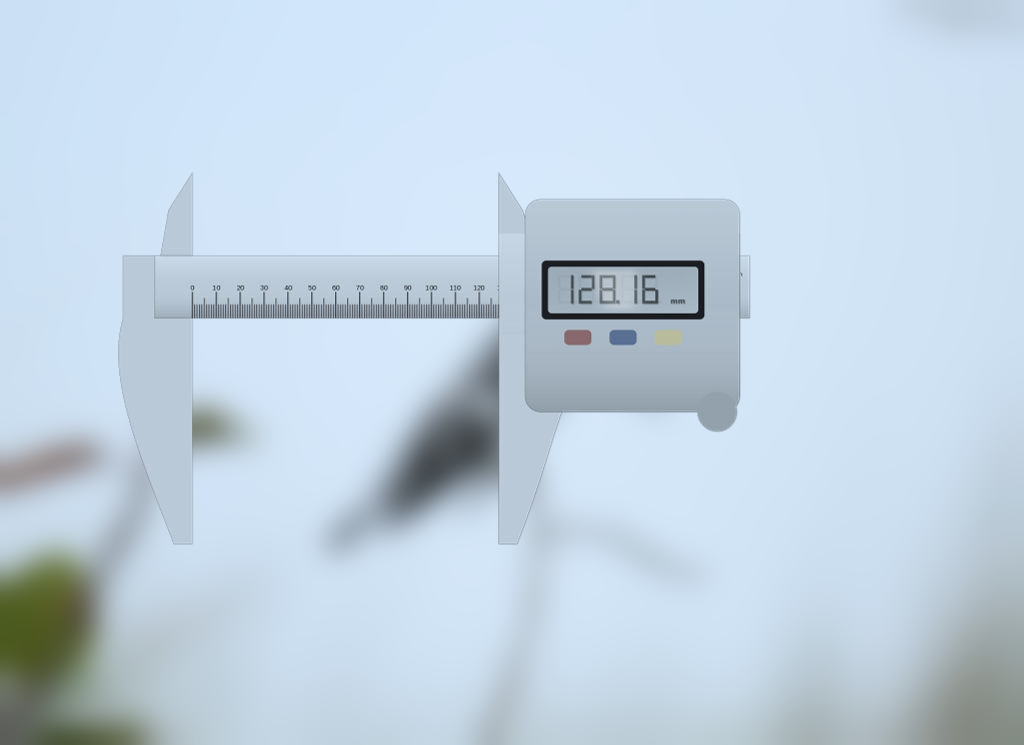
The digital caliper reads 128.16 mm
